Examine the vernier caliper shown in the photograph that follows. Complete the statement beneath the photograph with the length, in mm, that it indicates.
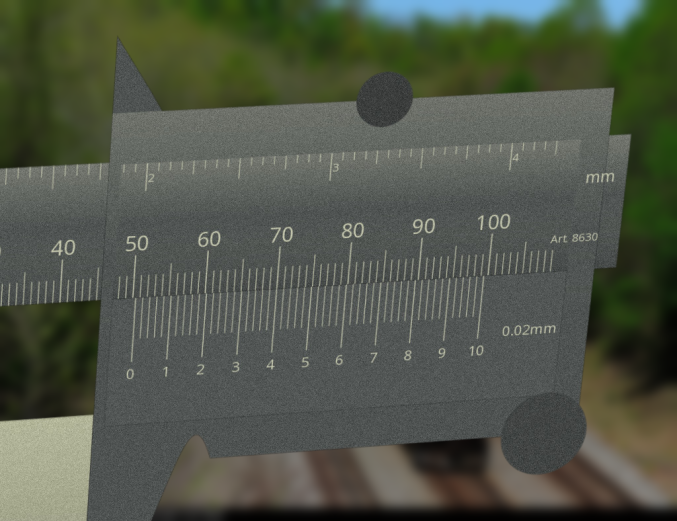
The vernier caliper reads 50.4 mm
